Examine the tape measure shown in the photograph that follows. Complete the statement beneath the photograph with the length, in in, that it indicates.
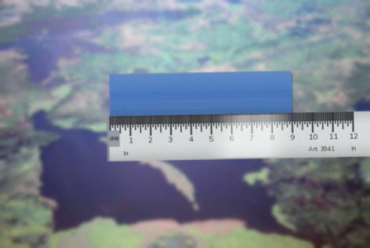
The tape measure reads 9 in
